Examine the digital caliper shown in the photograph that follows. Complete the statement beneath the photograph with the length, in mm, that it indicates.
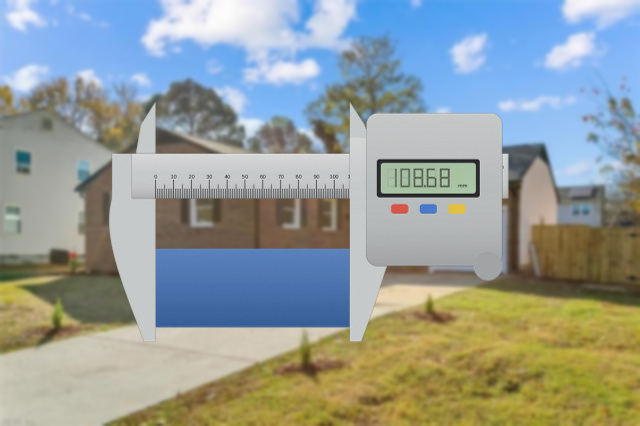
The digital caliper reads 108.68 mm
